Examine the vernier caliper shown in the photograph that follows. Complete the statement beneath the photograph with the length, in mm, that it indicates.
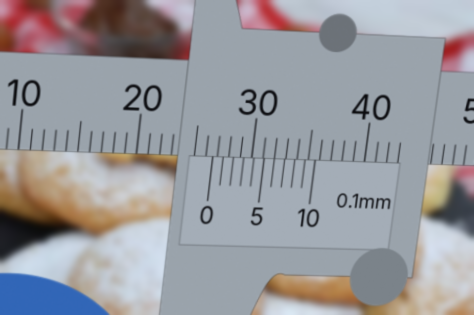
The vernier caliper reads 26.6 mm
